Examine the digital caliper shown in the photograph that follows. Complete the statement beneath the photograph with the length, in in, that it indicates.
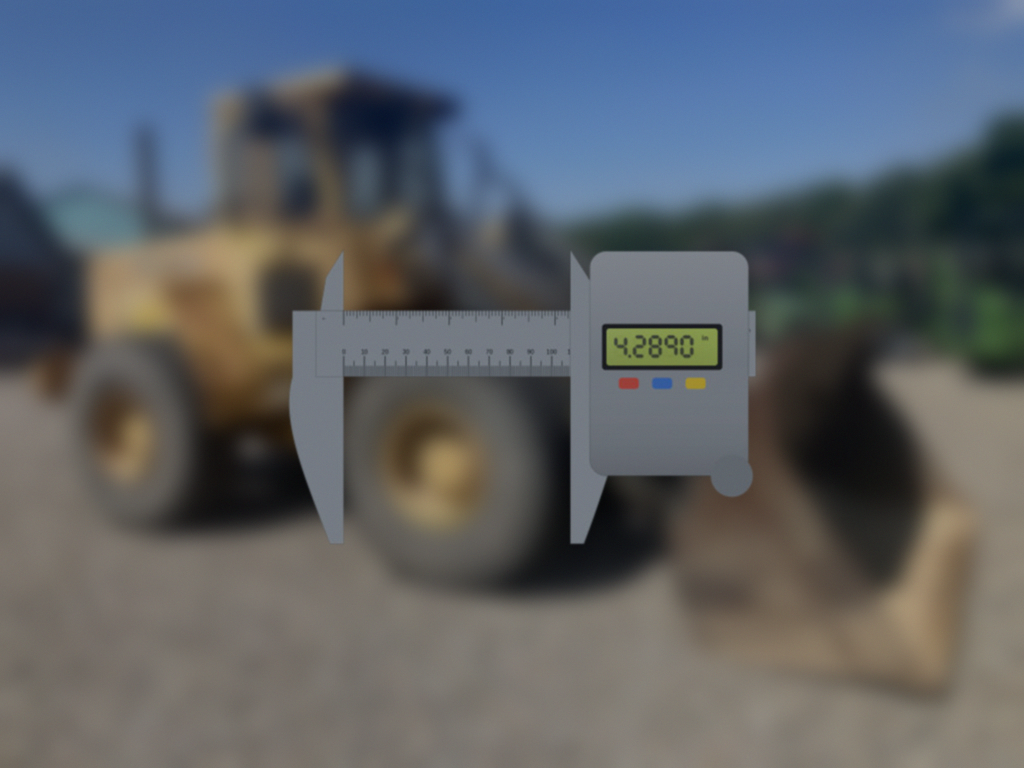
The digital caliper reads 4.2890 in
